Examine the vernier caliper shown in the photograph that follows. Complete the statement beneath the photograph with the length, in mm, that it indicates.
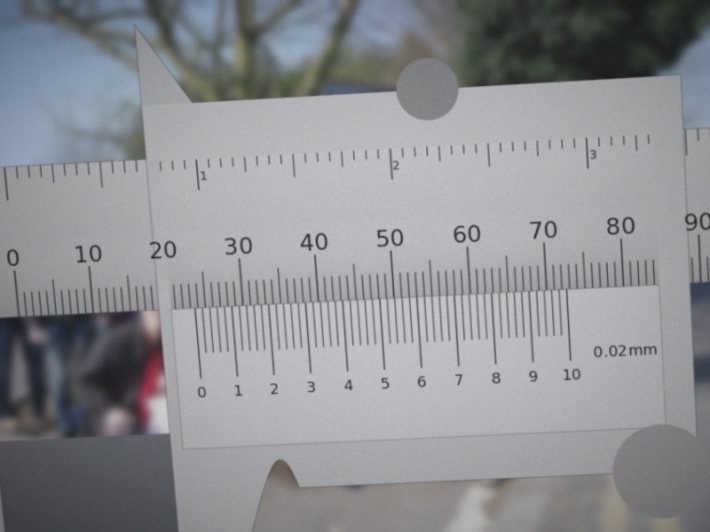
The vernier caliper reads 23.6 mm
